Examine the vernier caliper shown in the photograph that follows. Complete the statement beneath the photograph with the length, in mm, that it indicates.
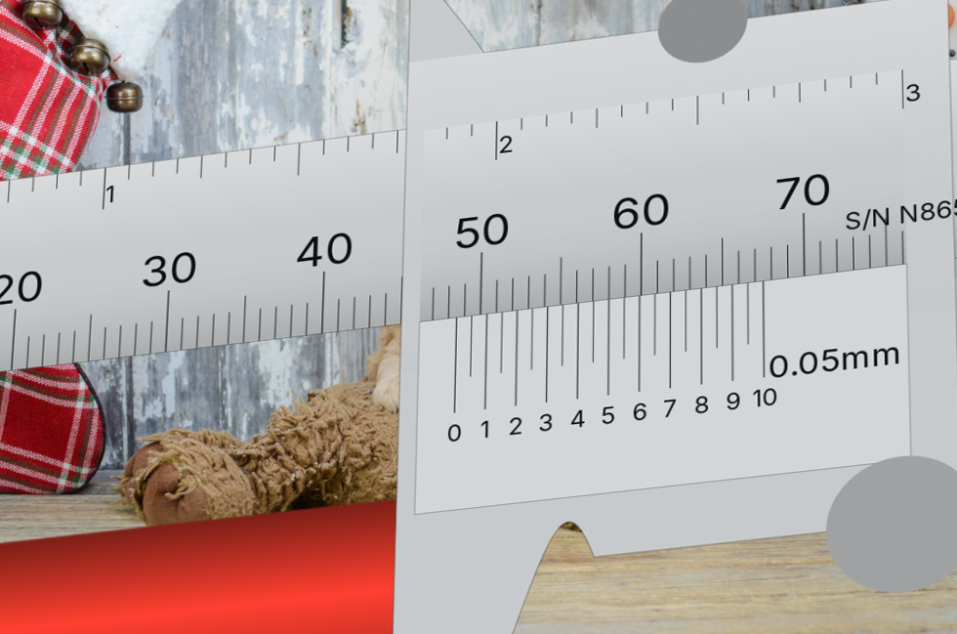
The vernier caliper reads 48.5 mm
